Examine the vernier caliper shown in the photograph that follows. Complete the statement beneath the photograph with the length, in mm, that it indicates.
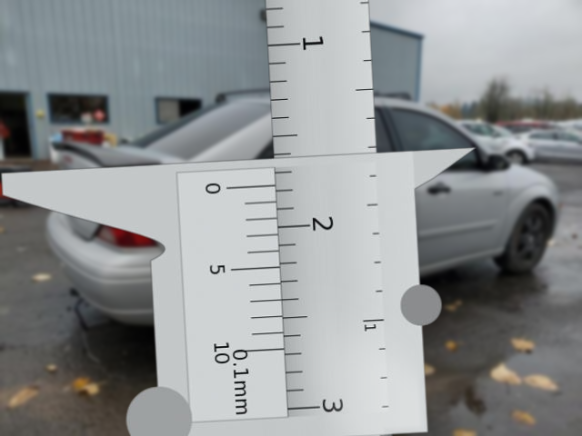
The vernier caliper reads 17.7 mm
